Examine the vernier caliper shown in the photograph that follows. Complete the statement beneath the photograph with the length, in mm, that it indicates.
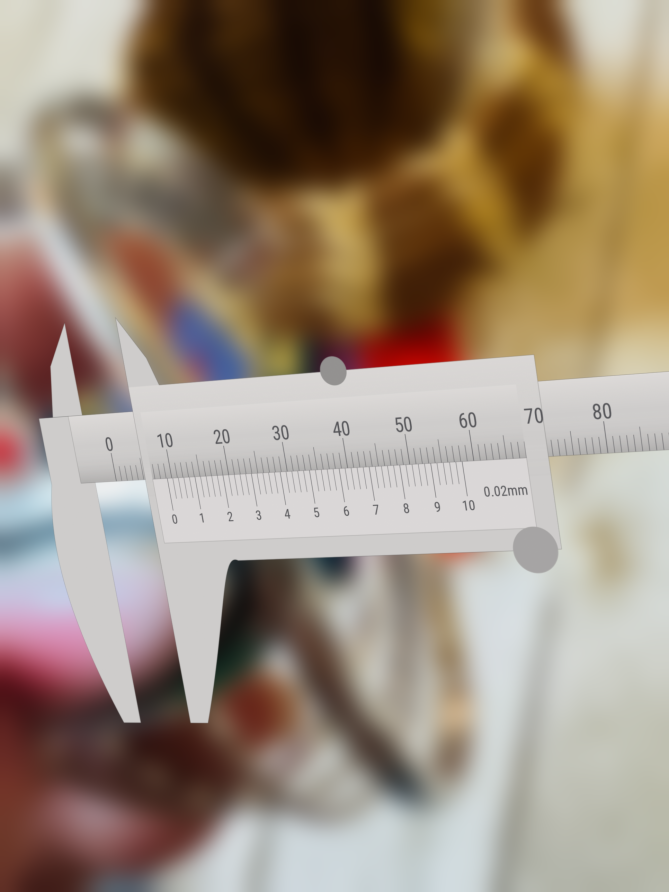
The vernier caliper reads 9.2 mm
